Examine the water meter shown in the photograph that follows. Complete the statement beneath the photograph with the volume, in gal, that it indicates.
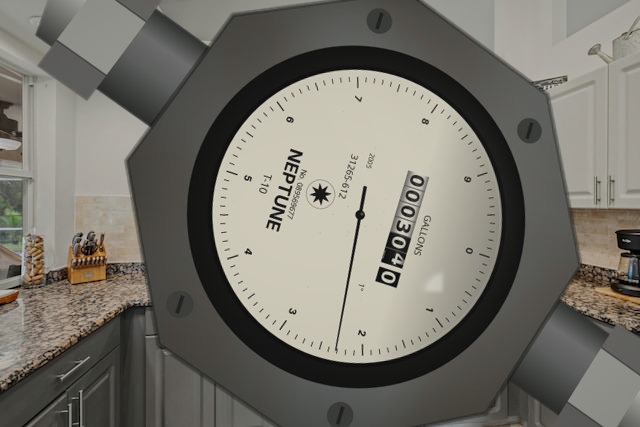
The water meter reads 3042.3 gal
